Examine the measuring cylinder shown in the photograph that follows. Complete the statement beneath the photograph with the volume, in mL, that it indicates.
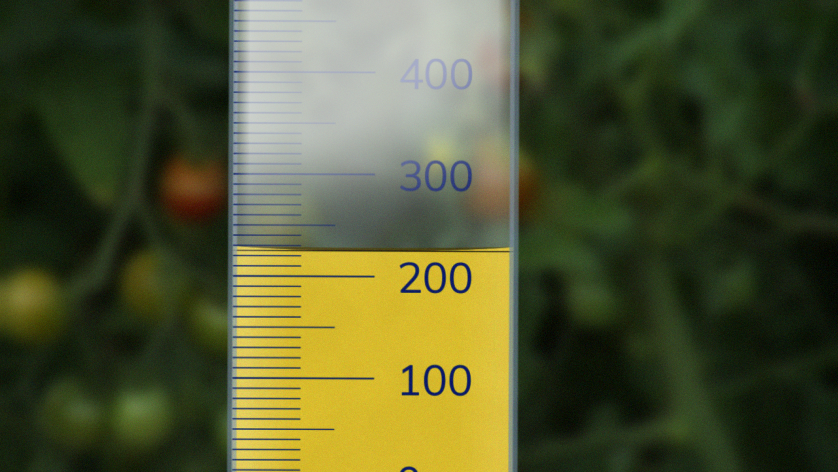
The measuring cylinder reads 225 mL
